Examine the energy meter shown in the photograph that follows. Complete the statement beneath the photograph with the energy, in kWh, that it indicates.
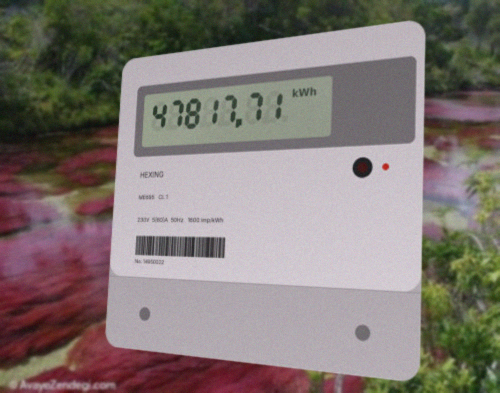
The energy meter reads 47817.71 kWh
